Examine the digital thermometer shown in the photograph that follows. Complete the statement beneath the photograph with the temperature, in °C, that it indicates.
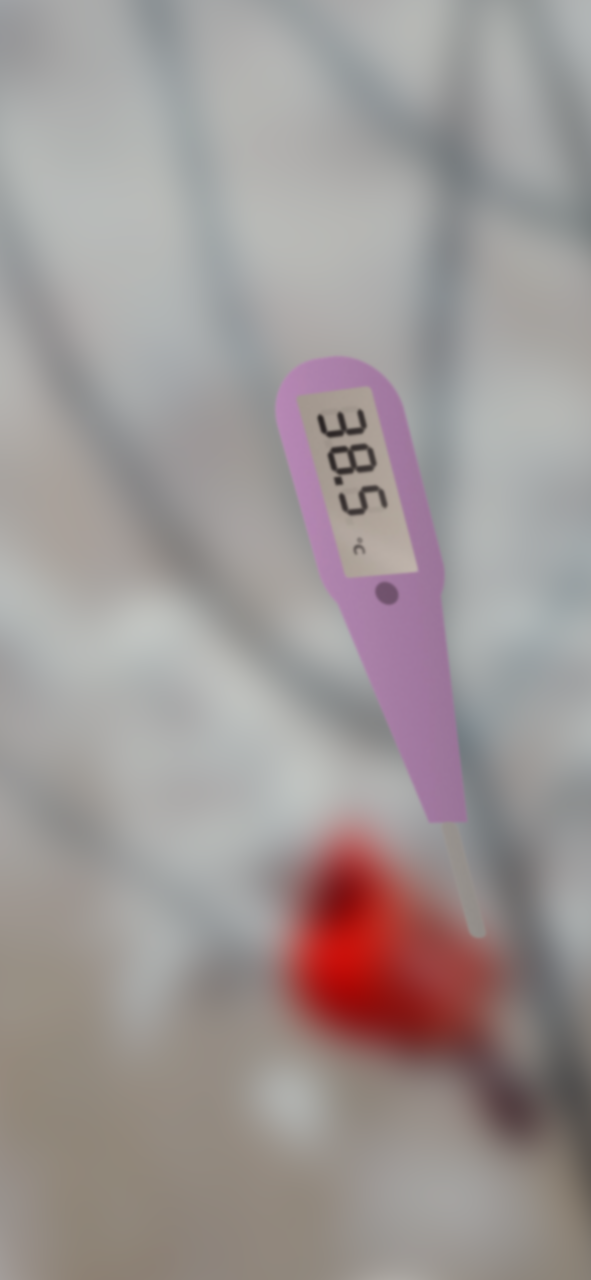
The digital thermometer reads 38.5 °C
